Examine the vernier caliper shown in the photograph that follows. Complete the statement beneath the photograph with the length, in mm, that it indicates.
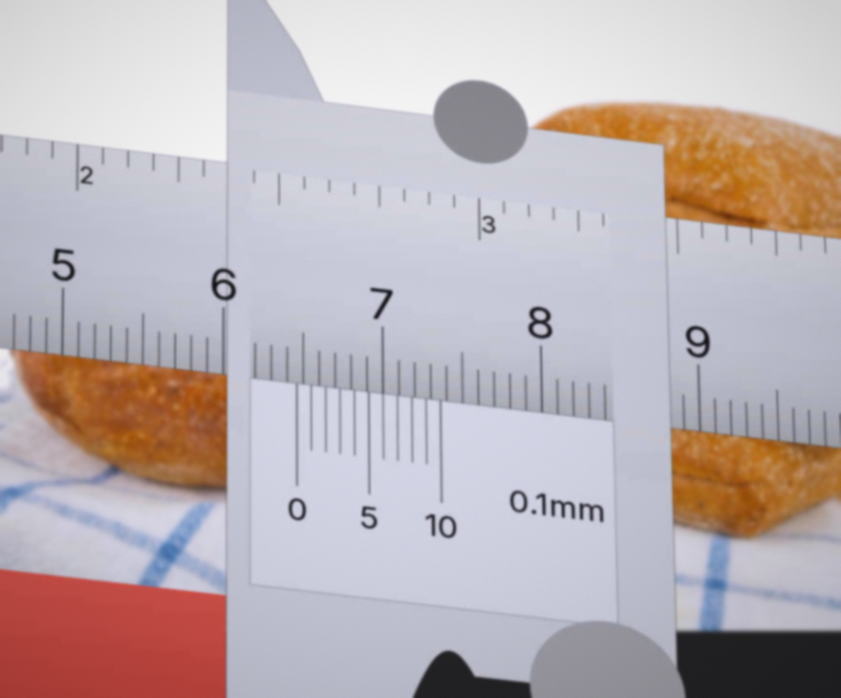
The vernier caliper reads 64.6 mm
